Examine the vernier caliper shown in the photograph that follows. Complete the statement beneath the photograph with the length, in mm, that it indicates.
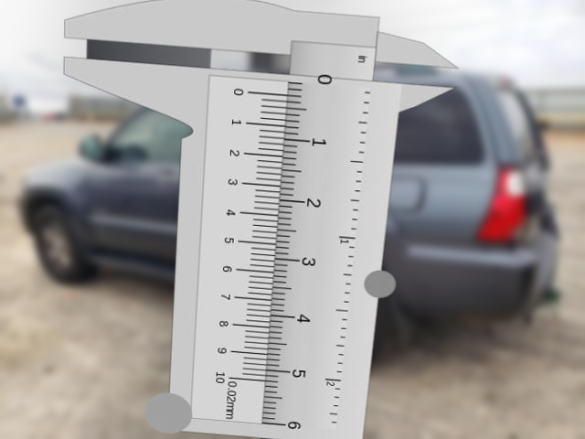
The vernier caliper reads 3.0 mm
